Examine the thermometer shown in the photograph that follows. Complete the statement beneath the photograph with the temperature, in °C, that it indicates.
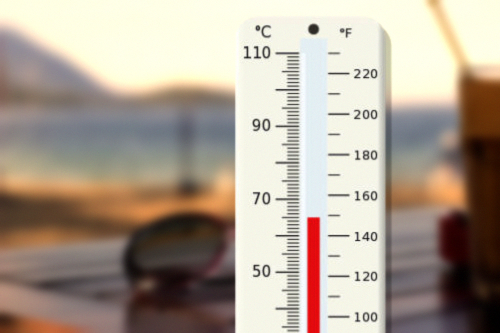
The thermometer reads 65 °C
